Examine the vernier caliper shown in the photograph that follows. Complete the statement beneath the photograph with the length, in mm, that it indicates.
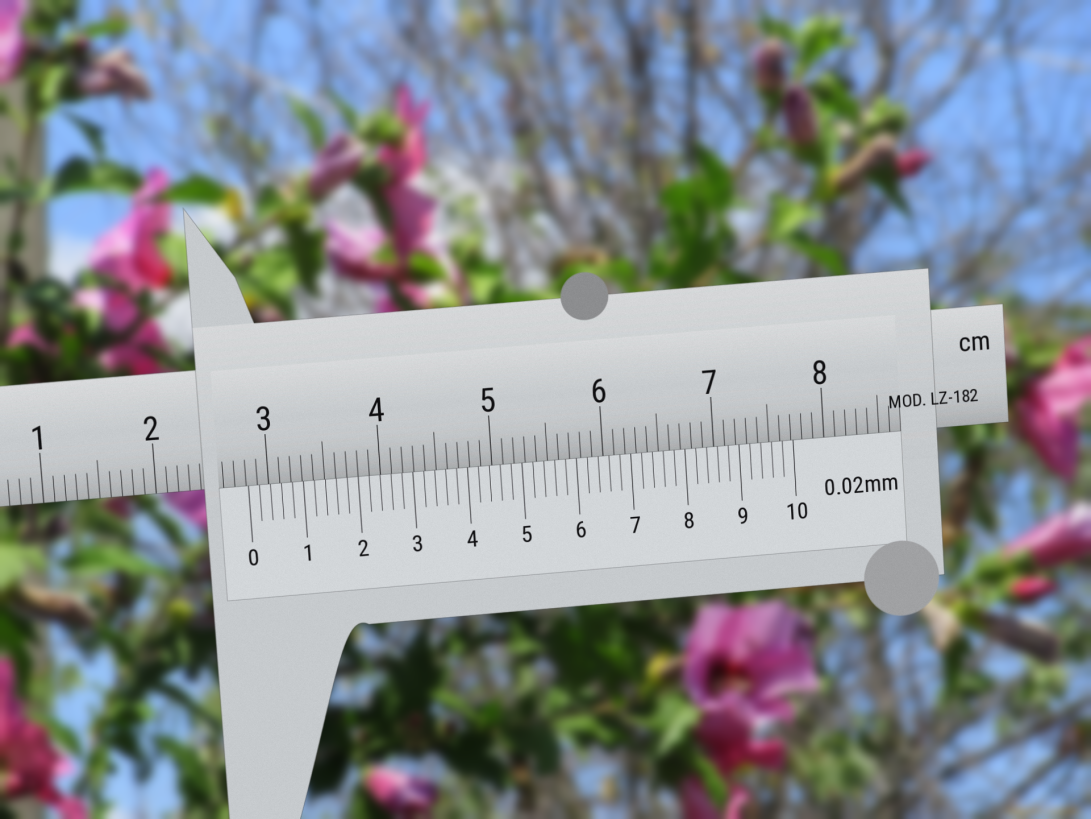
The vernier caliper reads 28.2 mm
